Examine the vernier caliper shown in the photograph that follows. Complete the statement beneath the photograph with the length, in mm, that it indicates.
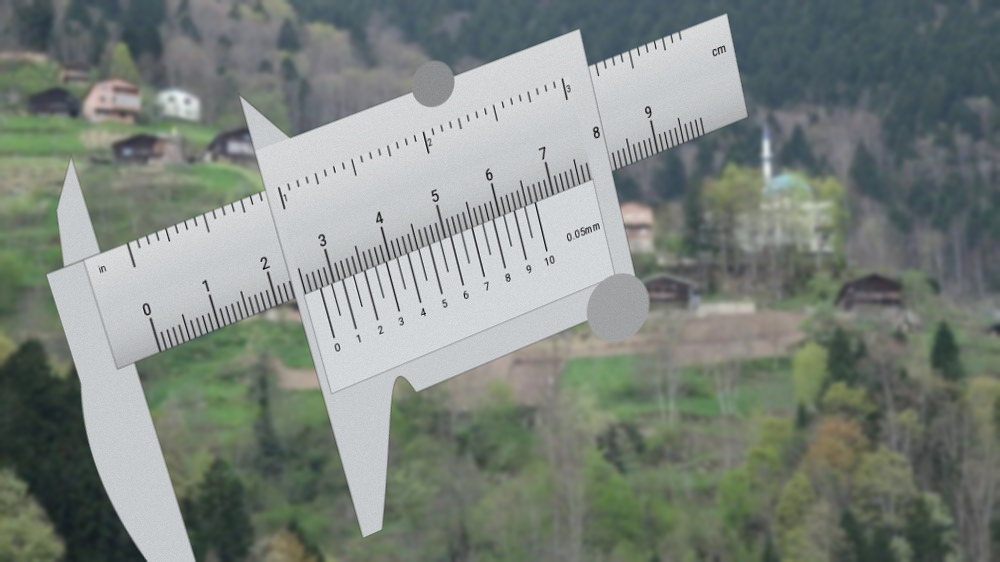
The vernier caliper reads 27.6 mm
